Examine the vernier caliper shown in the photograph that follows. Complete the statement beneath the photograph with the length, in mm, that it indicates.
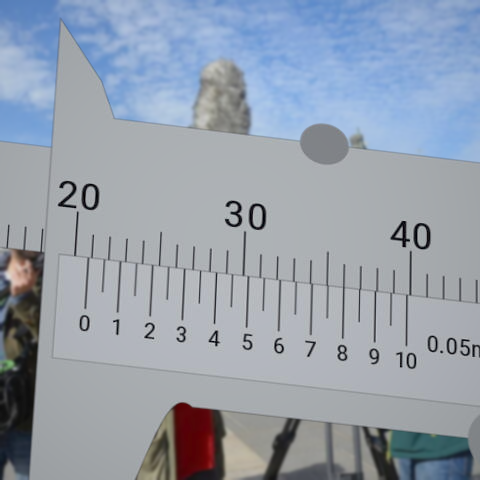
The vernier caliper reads 20.8 mm
